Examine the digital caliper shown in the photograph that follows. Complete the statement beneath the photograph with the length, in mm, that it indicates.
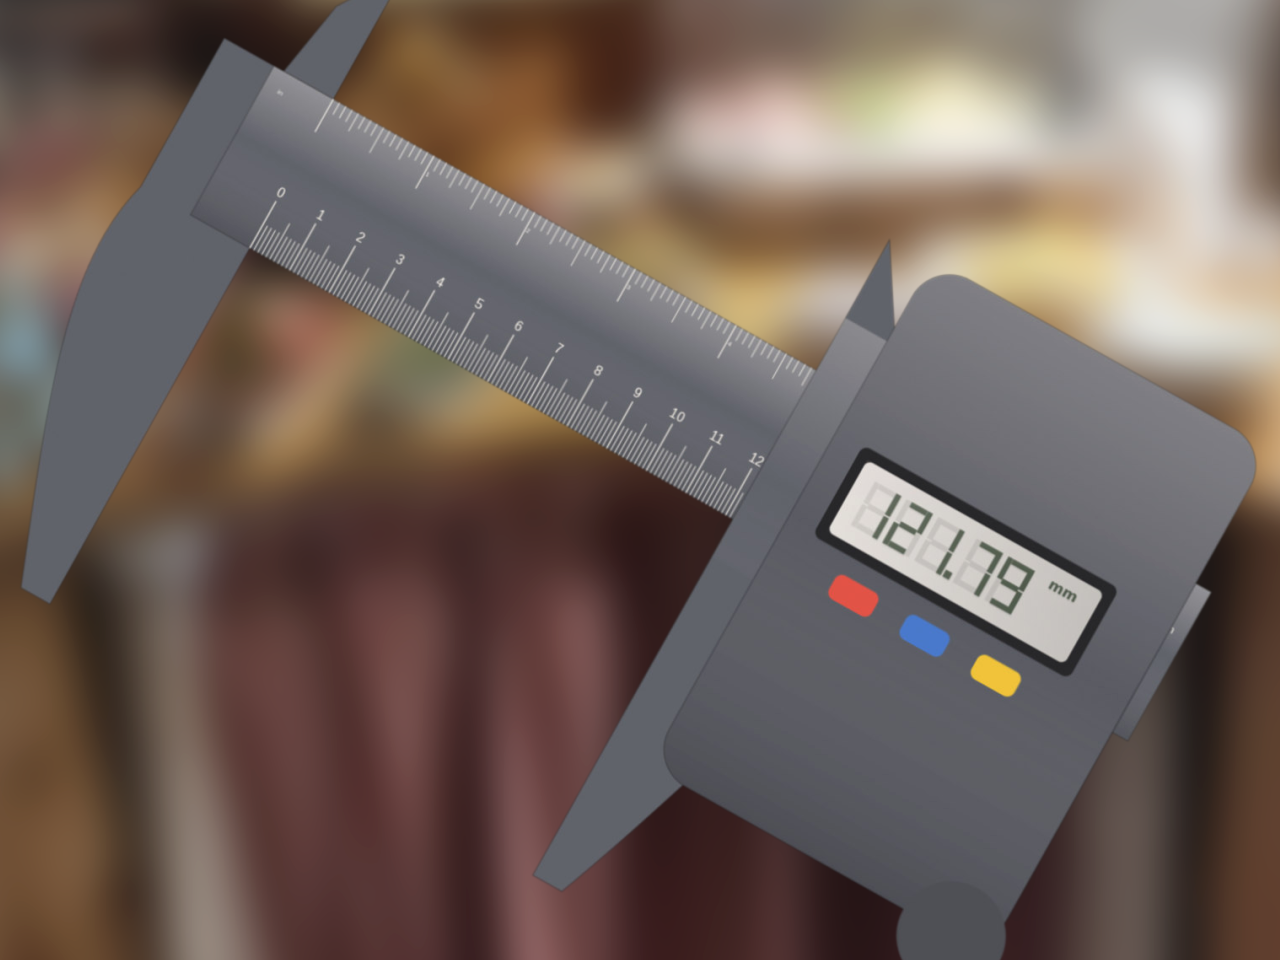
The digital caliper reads 121.79 mm
